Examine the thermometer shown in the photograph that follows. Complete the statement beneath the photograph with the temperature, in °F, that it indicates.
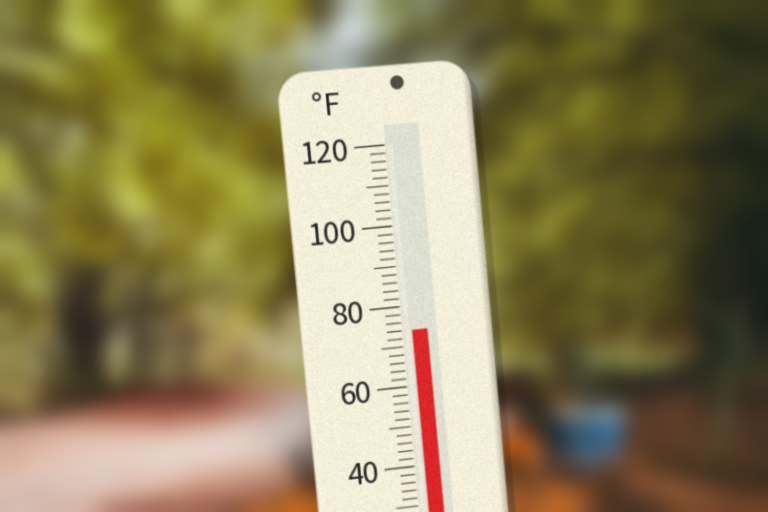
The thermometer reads 74 °F
